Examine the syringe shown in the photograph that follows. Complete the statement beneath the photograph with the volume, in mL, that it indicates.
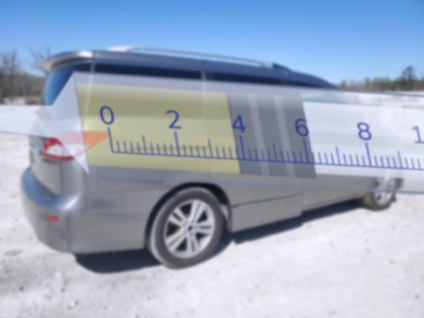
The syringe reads 3.8 mL
